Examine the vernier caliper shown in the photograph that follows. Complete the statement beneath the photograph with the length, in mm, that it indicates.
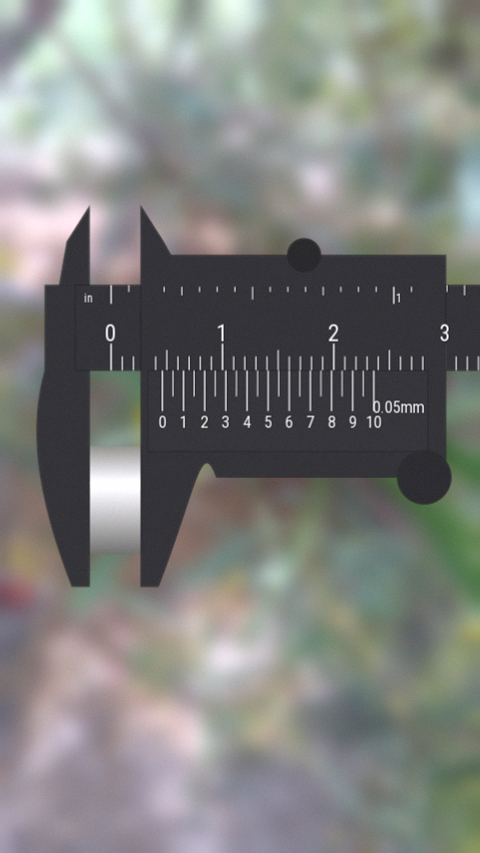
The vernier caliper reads 4.6 mm
